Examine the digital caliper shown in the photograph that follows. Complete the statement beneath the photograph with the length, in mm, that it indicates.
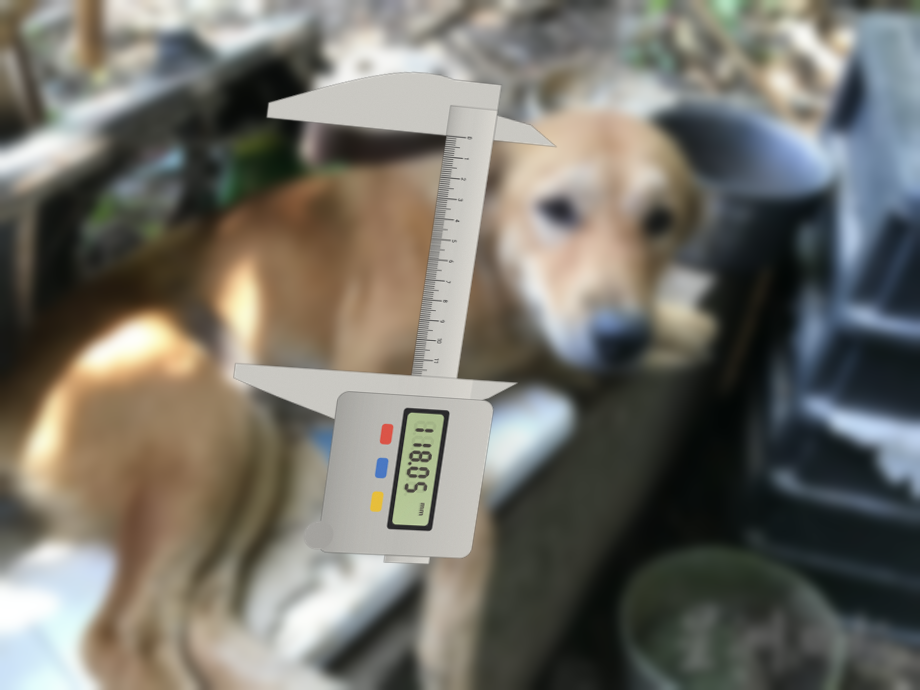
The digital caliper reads 118.05 mm
